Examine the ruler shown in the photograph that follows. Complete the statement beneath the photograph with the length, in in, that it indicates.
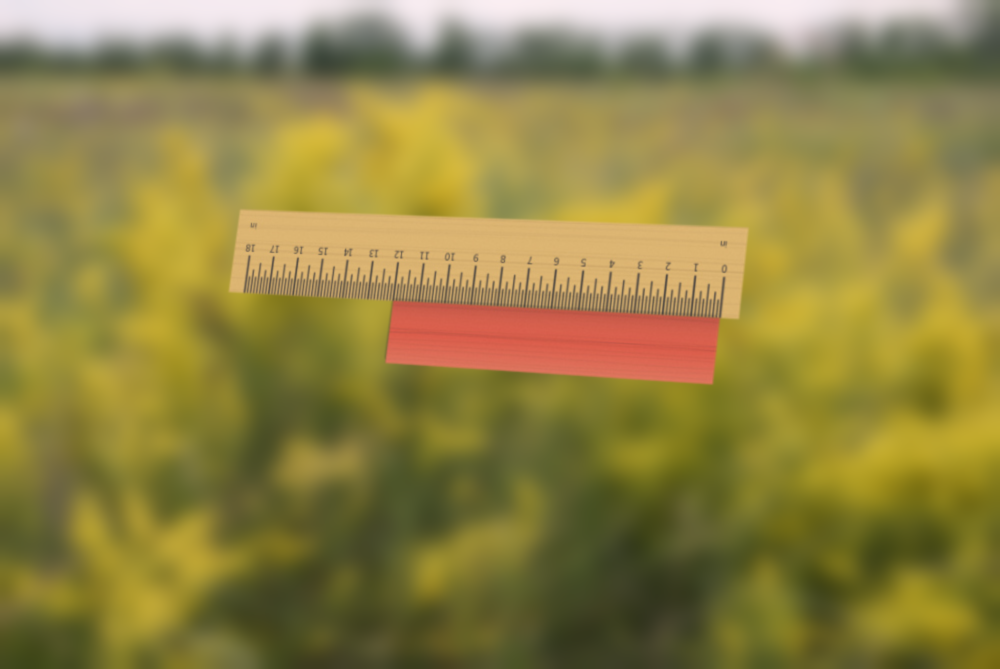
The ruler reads 12 in
